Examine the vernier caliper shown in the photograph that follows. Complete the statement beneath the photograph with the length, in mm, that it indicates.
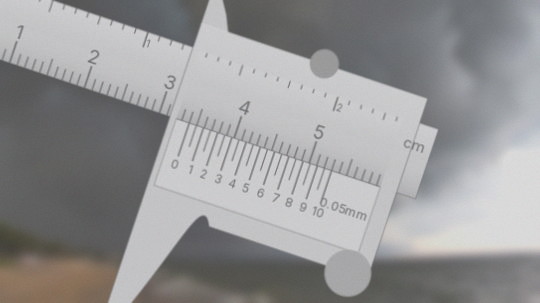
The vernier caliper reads 34.0 mm
